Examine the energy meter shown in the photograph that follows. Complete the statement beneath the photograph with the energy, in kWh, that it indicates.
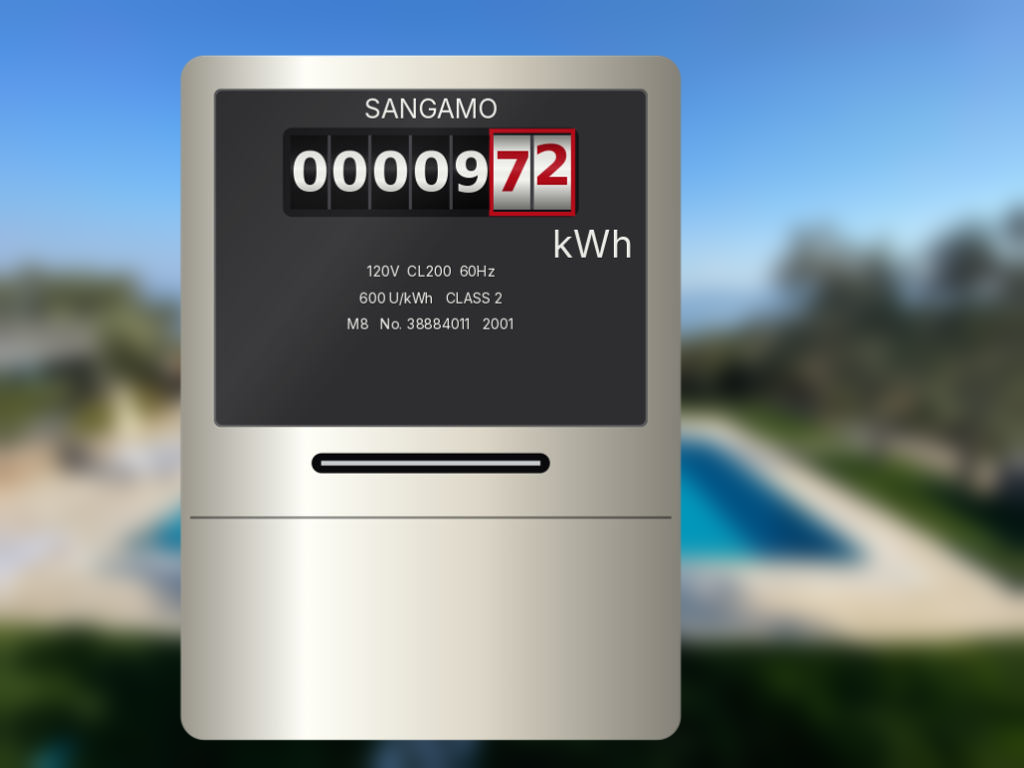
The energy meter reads 9.72 kWh
